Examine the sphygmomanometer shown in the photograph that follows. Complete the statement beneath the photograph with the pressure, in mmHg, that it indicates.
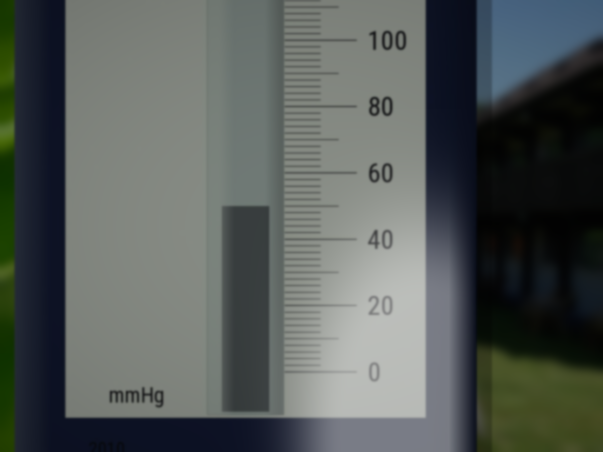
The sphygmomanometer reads 50 mmHg
